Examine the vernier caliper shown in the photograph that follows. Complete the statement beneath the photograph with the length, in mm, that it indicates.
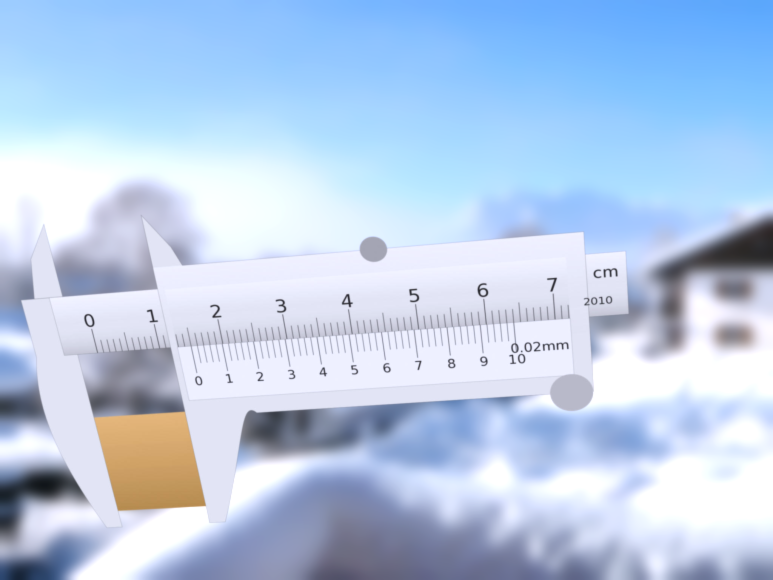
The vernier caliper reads 15.0 mm
